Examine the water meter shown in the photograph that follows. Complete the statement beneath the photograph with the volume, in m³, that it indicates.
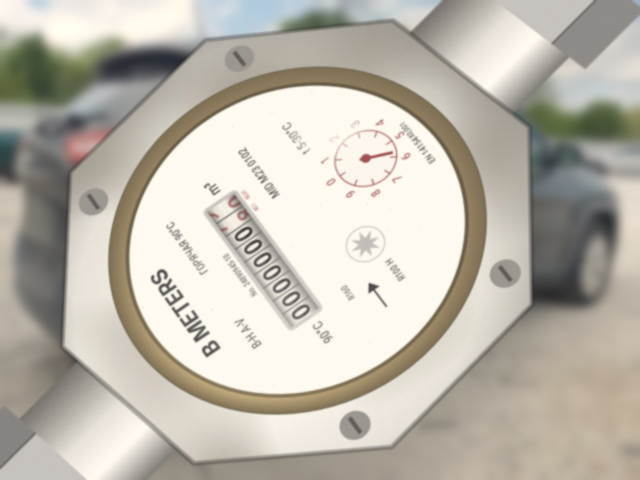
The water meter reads 0.795 m³
